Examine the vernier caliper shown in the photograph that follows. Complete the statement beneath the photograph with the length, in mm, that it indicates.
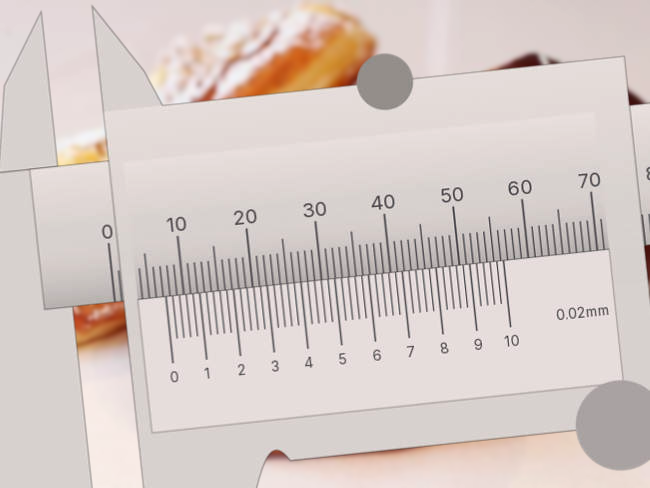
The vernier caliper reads 7.4 mm
